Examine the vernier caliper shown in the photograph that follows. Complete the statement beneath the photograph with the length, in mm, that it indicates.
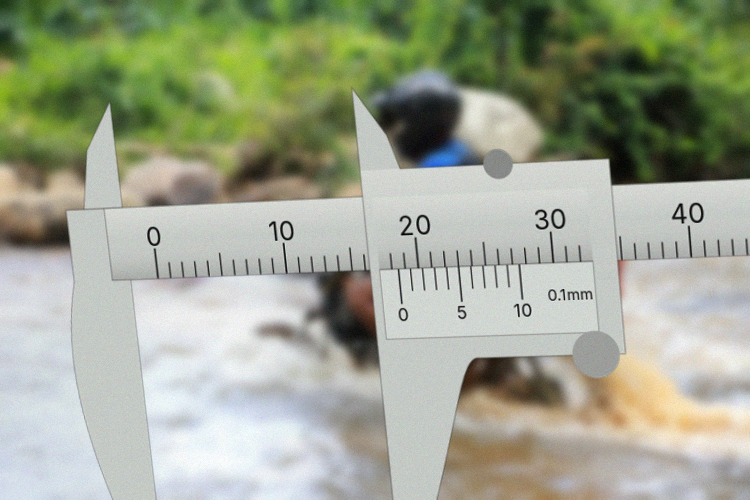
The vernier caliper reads 18.5 mm
